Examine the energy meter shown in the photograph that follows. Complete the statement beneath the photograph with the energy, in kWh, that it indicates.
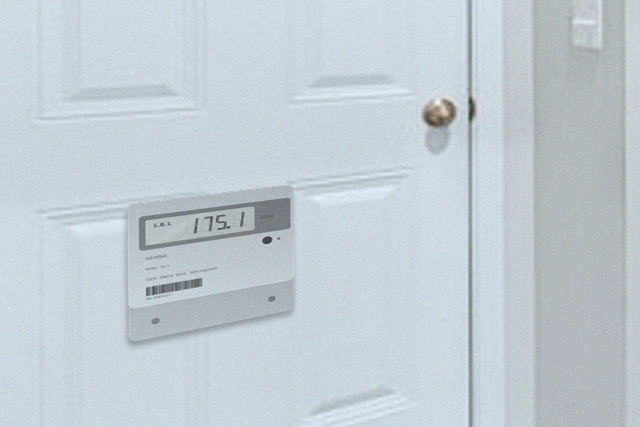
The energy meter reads 175.1 kWh
